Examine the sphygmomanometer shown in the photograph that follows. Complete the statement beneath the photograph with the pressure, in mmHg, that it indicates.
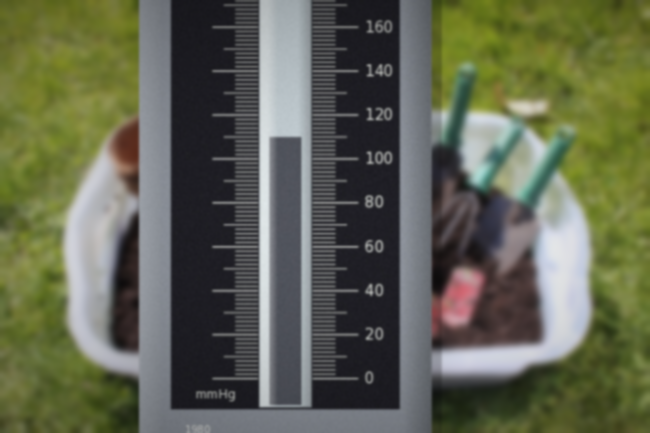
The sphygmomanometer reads 110 mmHg
